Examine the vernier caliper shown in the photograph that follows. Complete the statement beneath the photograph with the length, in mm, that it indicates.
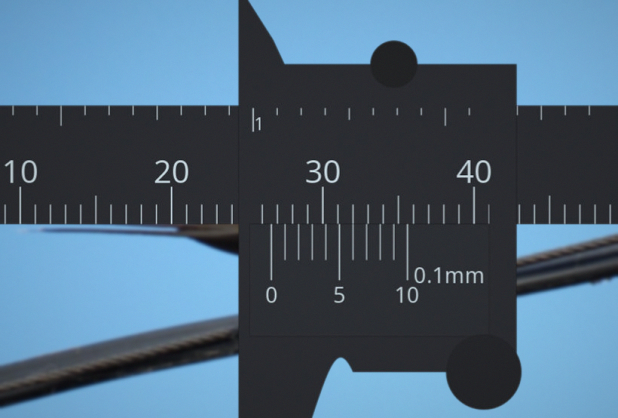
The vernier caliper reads 26.6 mm
